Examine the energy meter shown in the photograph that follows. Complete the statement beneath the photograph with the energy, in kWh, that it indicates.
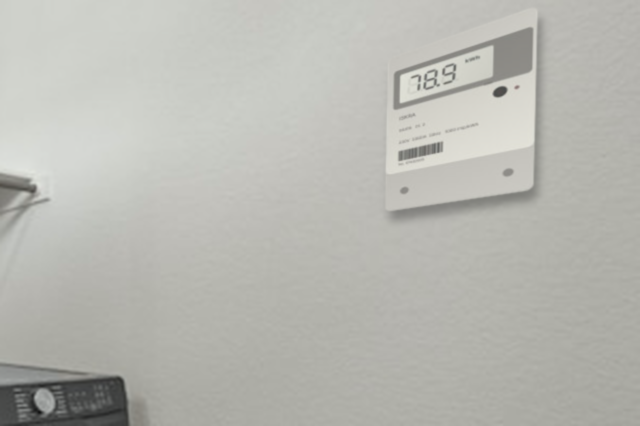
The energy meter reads 78.9 kWh
